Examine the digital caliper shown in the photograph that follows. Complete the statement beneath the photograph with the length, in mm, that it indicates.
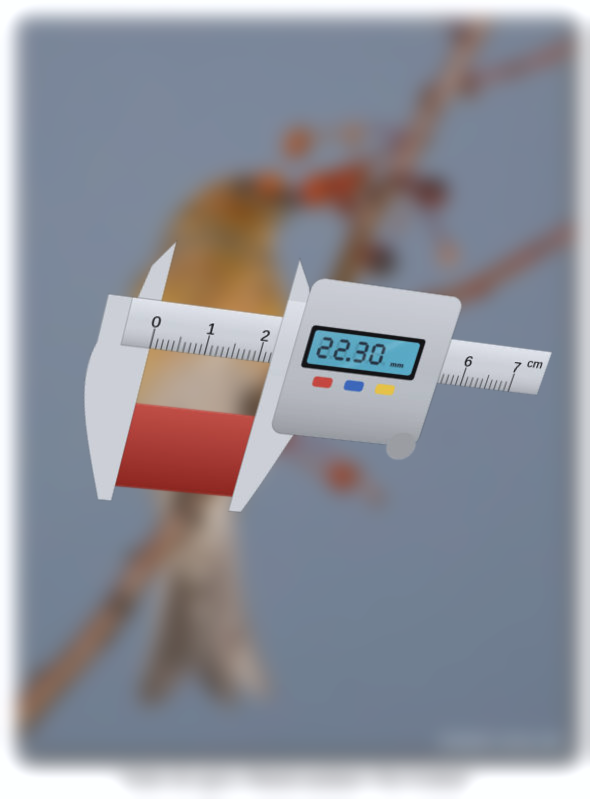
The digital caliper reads 22.30 mm
